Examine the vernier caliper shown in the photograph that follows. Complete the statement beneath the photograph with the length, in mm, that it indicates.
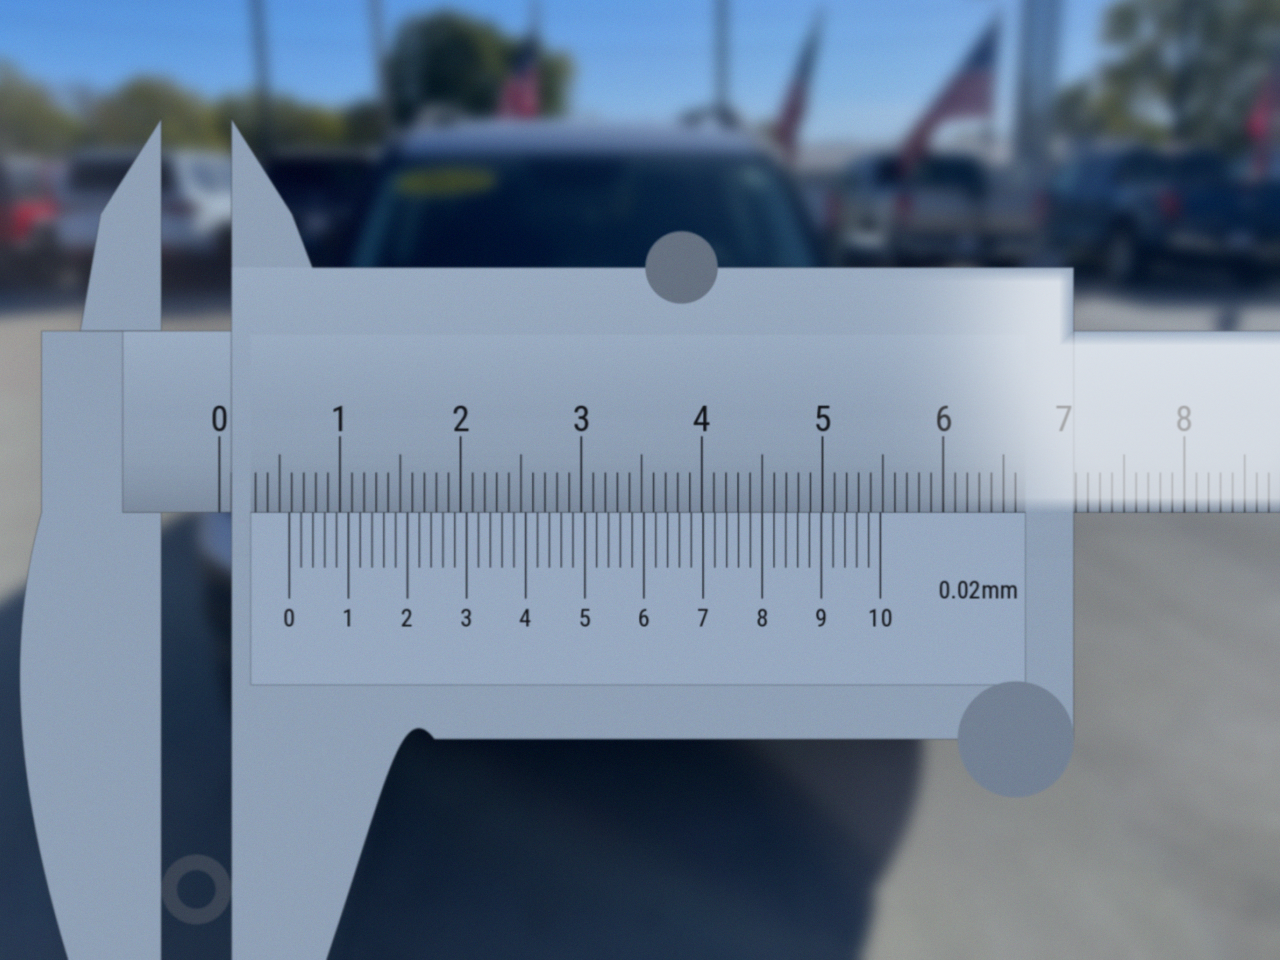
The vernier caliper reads 5.8 mm
